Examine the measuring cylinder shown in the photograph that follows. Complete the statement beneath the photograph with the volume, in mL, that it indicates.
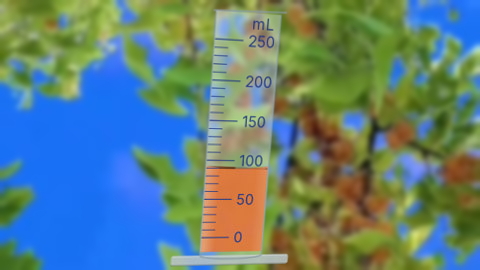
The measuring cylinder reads 90 mL
